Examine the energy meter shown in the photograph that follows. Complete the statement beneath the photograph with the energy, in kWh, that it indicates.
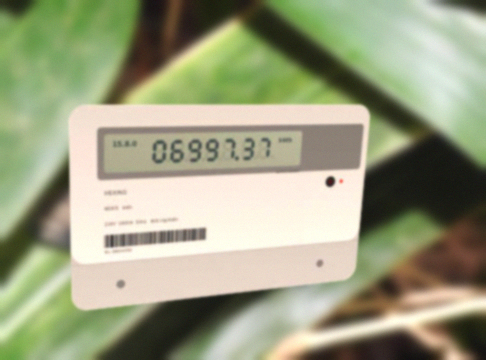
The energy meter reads 6997.37 kWh
